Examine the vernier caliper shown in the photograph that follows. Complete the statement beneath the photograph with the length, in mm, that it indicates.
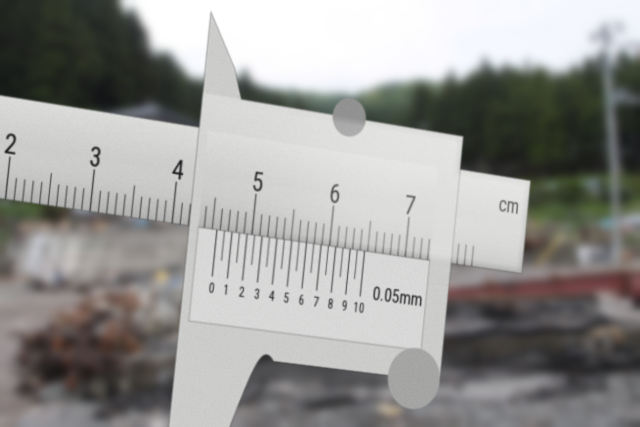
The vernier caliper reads 45.6 mm
